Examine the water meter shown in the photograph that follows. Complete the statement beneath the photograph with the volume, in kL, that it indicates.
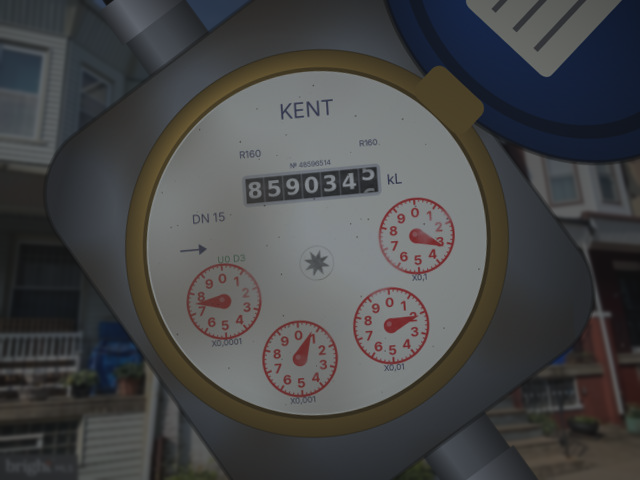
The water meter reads 8590345.3207 kL
